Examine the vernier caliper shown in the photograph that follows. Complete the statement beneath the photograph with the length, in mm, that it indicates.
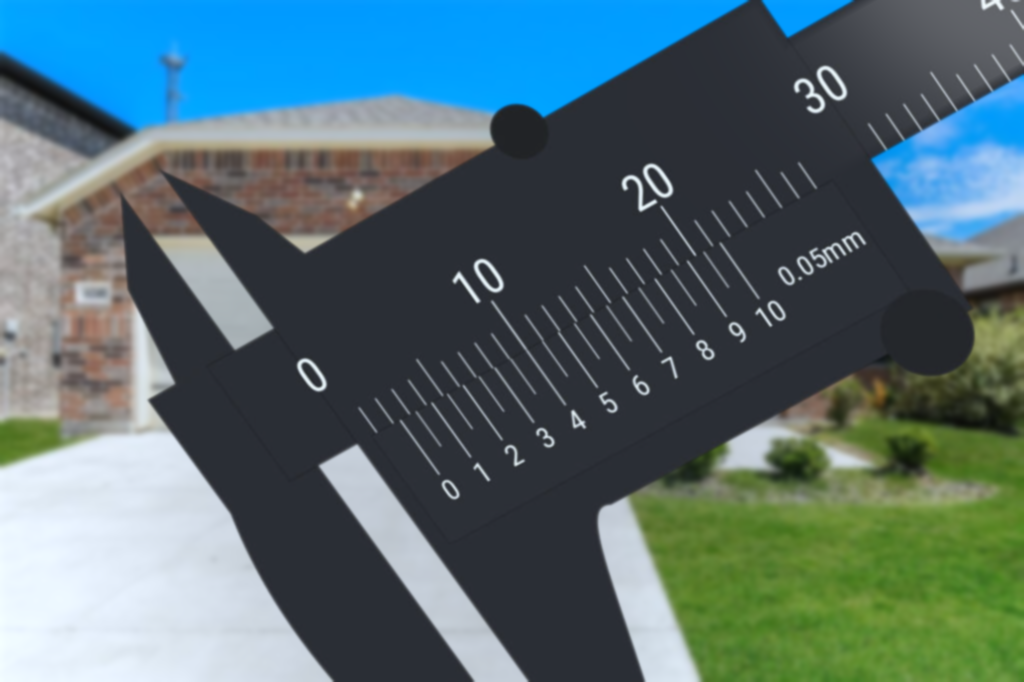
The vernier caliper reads 2.4 mm
